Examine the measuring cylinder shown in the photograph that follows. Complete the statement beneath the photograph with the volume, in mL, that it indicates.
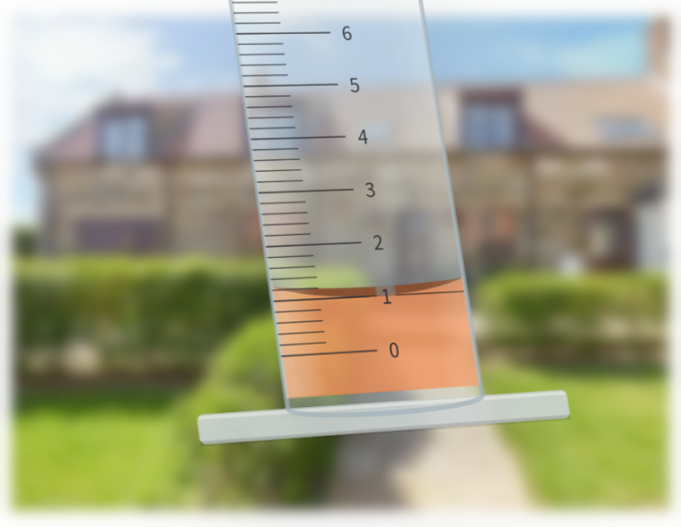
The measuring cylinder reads 1 mL
